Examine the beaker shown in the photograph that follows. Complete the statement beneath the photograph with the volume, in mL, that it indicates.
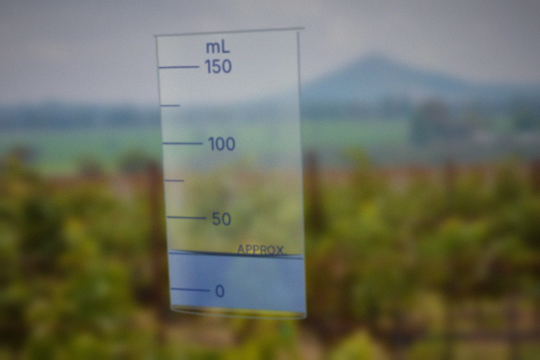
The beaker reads 25 mL
